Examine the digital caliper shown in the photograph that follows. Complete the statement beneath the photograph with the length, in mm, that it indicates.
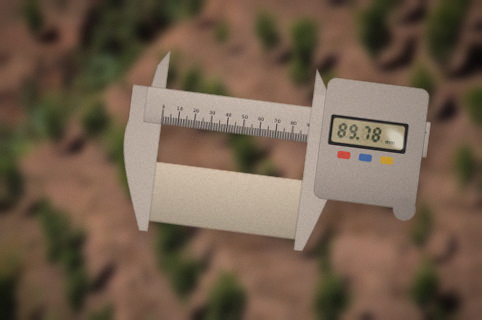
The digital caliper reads 89.78 mm
